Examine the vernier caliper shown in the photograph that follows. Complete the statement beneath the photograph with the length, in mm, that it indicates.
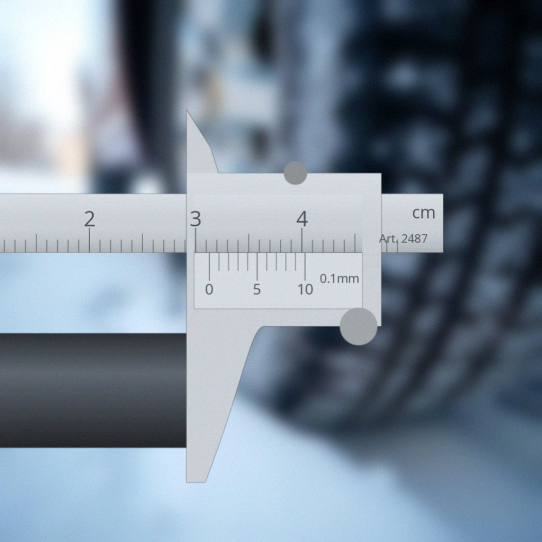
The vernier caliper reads 31.3 mm
